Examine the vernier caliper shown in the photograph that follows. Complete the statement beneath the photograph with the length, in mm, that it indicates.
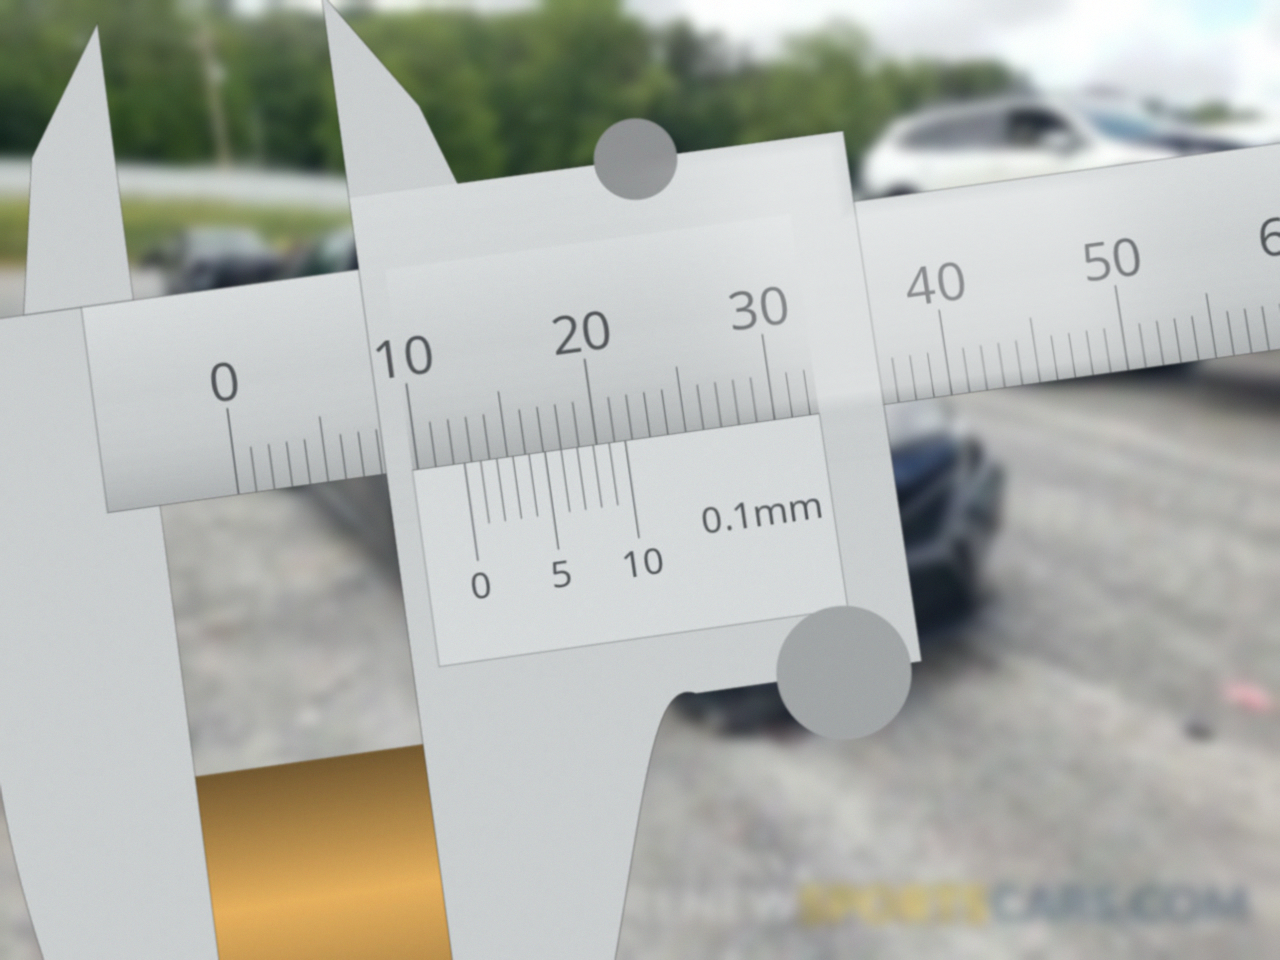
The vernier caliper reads 12.6 mm
